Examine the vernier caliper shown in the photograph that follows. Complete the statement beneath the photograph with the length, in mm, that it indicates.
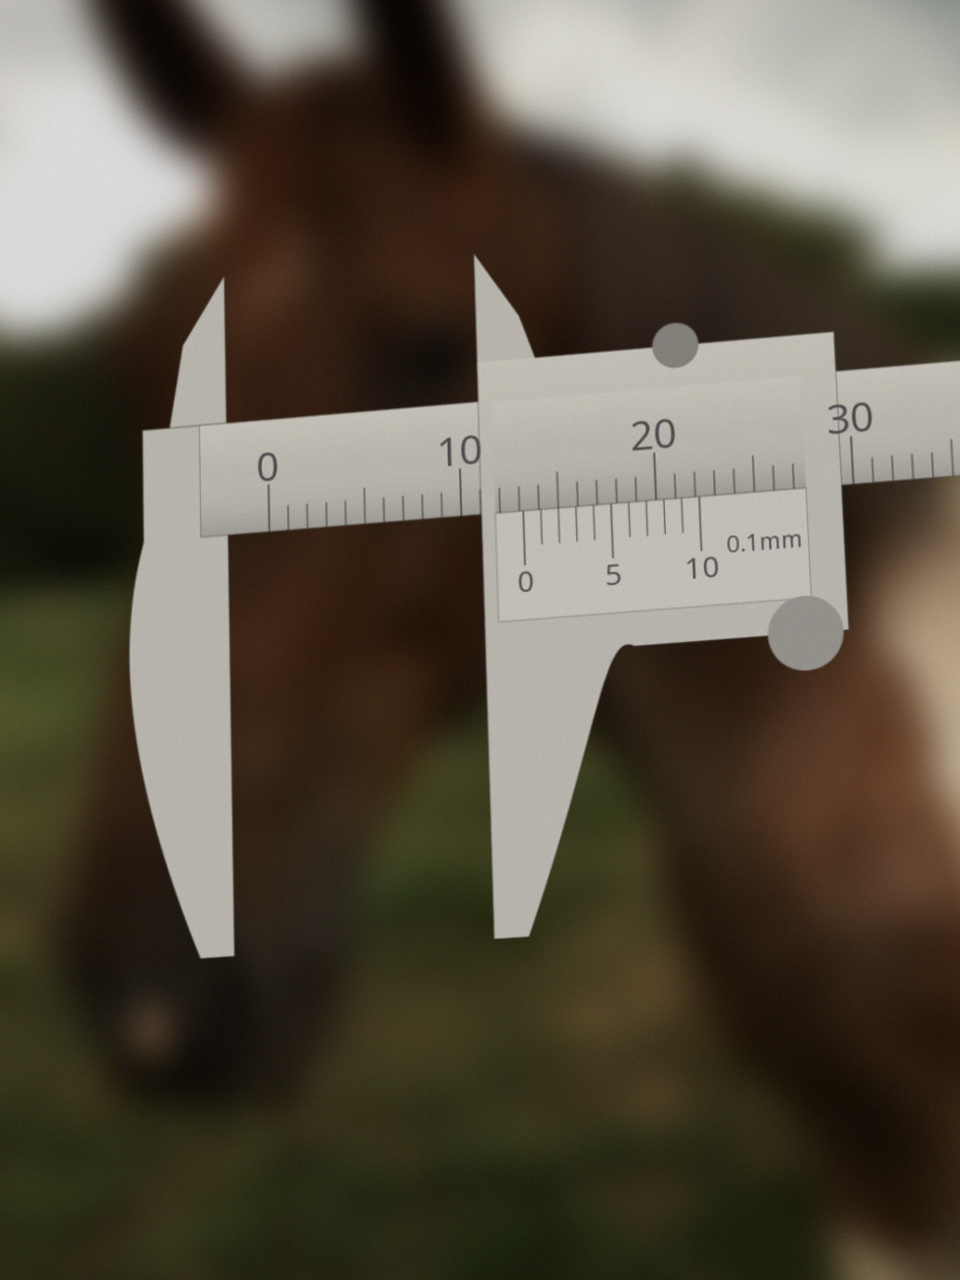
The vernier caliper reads 13.2 mm
